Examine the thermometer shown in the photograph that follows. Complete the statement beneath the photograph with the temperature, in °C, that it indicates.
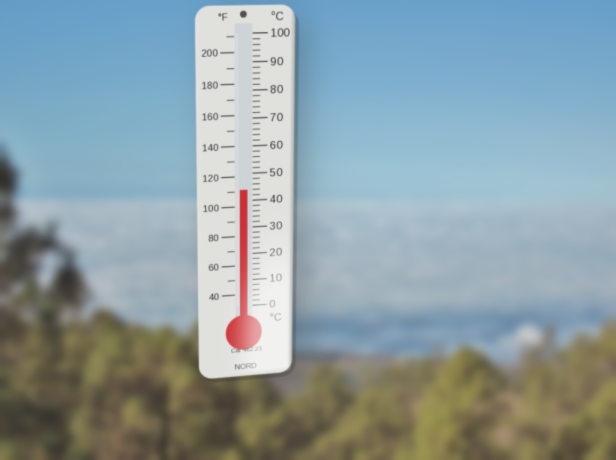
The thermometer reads 44 °C
